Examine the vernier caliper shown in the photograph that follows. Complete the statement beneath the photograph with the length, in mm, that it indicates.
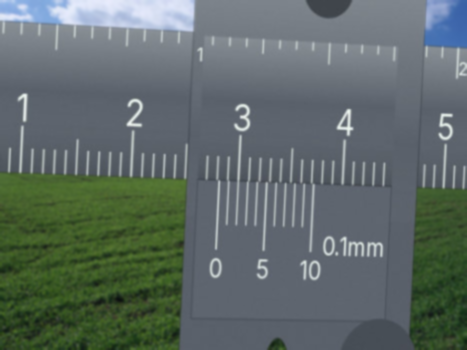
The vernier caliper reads 28.2 mm
